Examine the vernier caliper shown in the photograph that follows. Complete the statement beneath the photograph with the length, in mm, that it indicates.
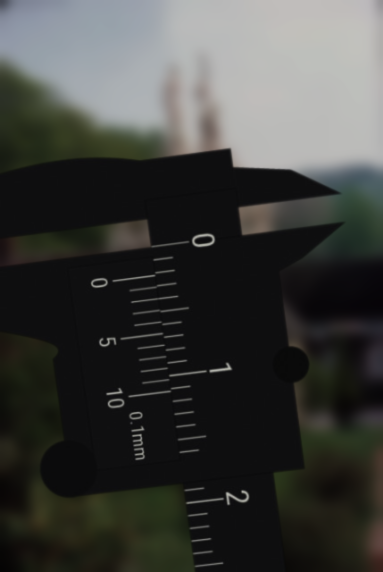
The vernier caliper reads 2.2 mm
